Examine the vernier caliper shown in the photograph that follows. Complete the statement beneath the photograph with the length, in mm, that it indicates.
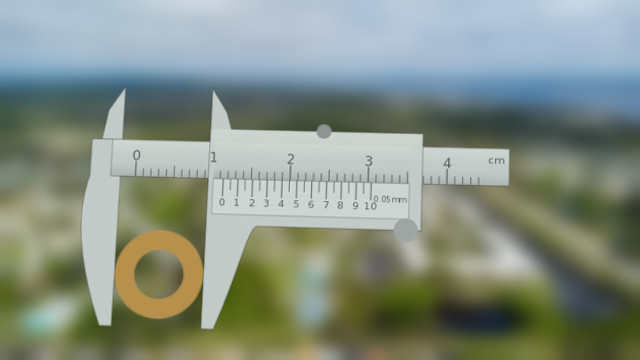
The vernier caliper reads 11.4 mm
